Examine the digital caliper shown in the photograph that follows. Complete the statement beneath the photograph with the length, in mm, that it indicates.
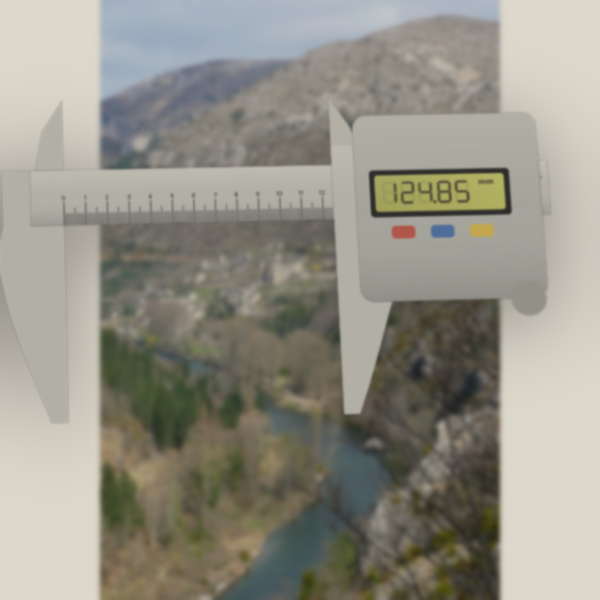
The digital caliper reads 124.85 mm
